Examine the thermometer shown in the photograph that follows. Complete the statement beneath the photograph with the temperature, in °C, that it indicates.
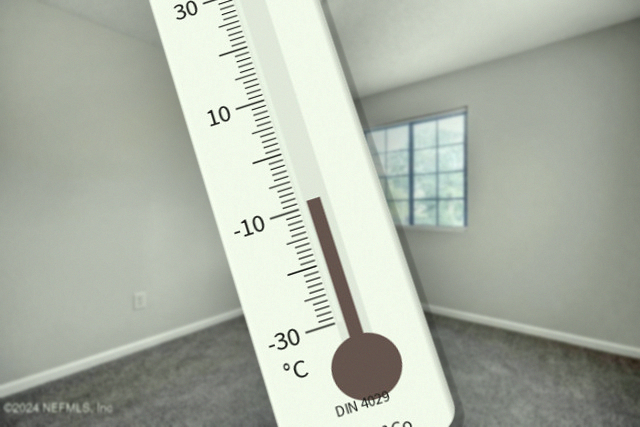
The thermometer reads -9 °C
